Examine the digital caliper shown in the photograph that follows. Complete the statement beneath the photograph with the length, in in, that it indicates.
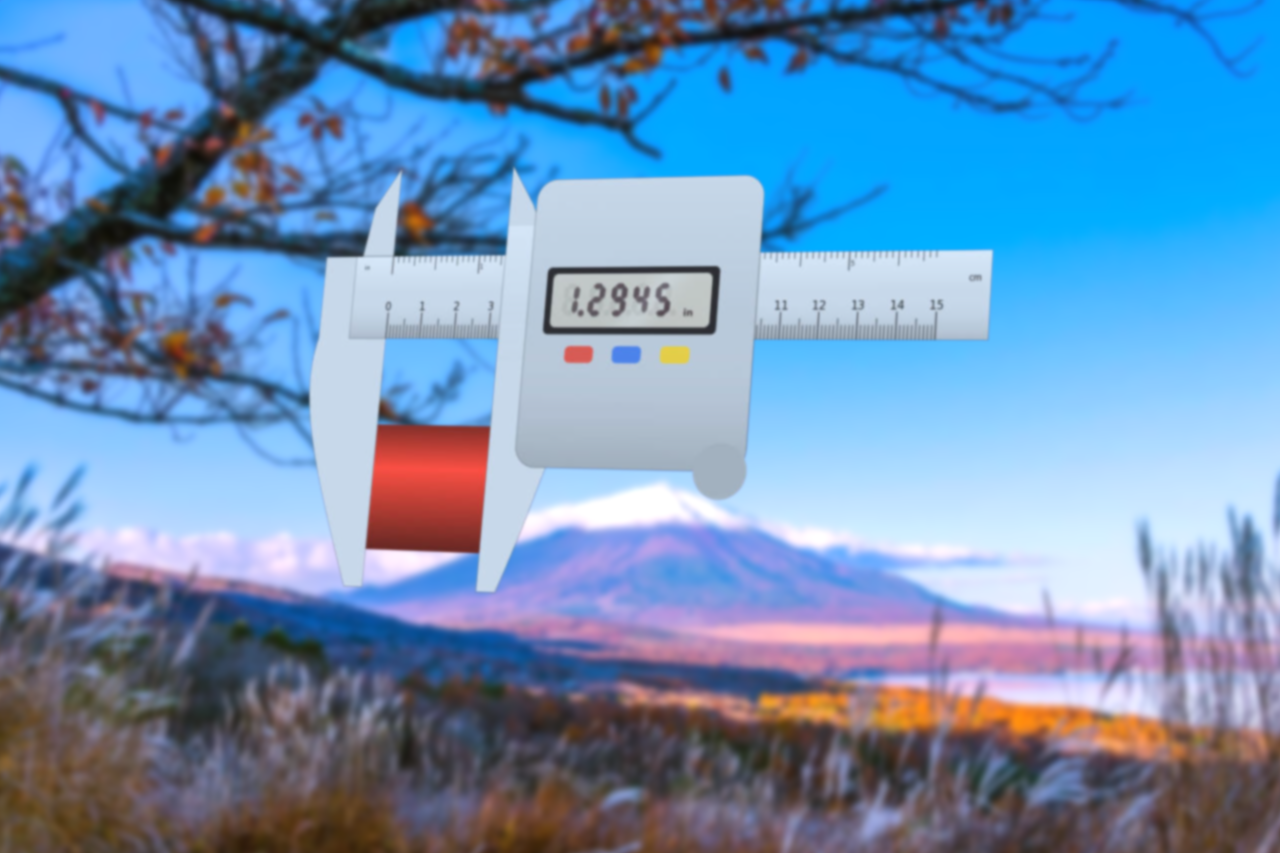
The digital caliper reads 1.2945 in
